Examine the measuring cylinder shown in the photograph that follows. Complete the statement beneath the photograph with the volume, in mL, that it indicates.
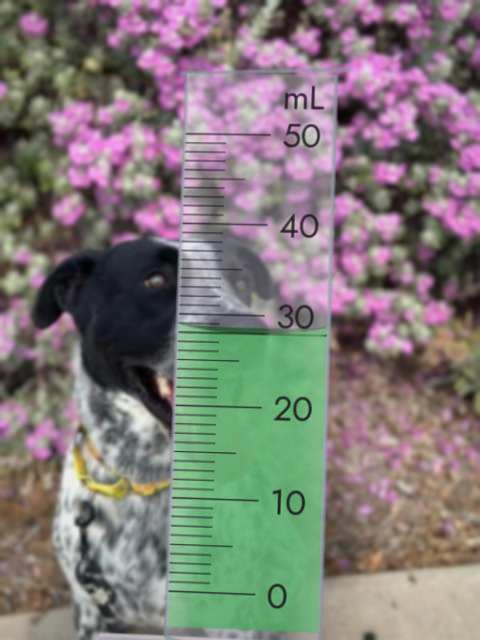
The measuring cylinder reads 28 mL
